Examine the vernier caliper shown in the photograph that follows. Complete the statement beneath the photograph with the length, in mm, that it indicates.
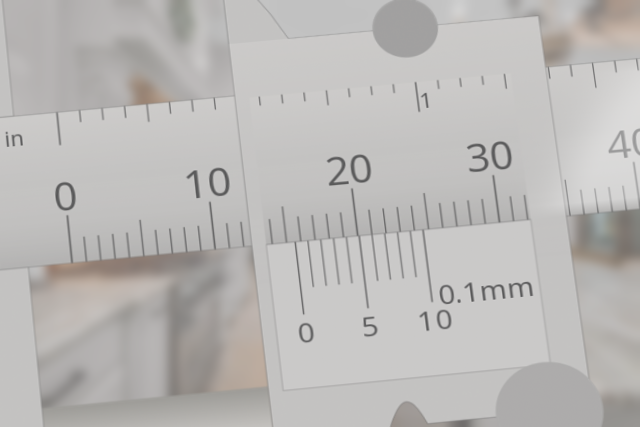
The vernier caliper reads 15.6 mm
